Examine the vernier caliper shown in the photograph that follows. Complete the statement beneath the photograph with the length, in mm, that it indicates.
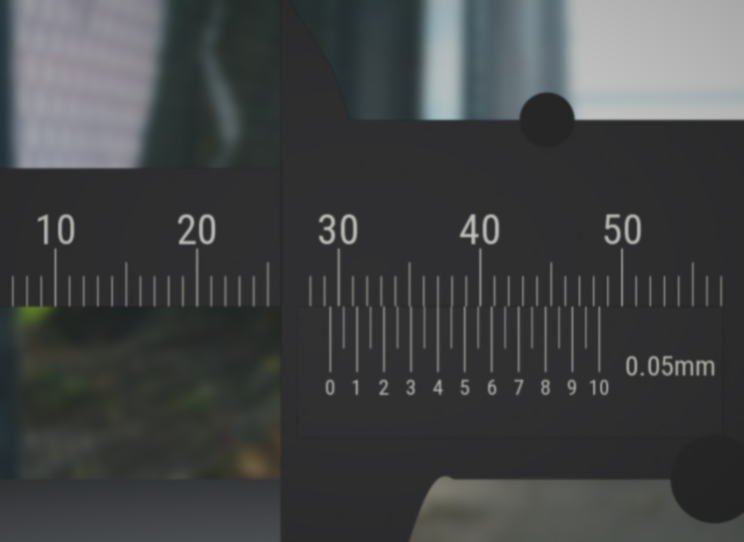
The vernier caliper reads 29.4 mm
